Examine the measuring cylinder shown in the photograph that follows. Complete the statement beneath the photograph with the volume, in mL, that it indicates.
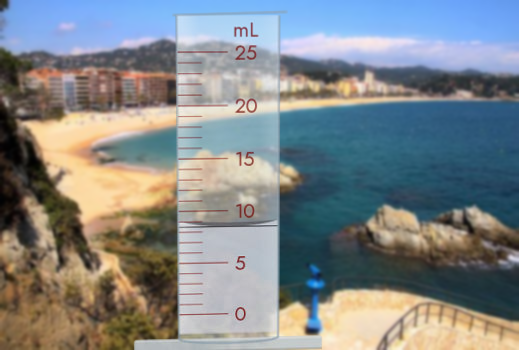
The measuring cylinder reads 8.5 mL
